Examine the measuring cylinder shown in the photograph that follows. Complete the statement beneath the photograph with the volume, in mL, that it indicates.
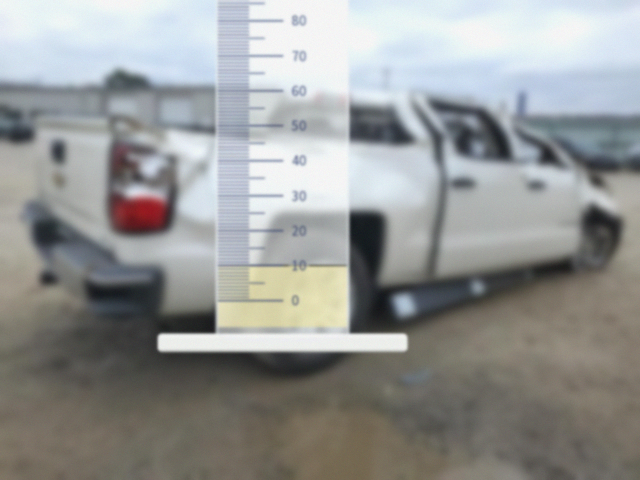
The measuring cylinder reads 10 mL
